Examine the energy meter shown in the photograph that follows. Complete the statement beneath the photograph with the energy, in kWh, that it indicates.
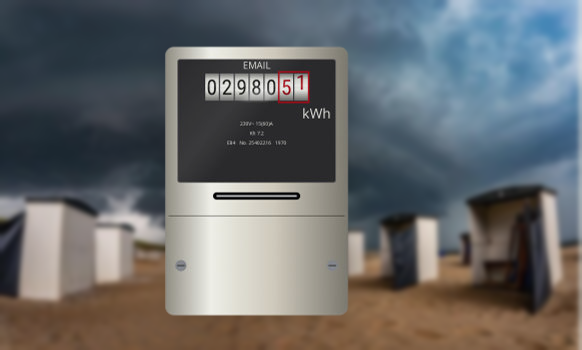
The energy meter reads 2980.51 kWh
